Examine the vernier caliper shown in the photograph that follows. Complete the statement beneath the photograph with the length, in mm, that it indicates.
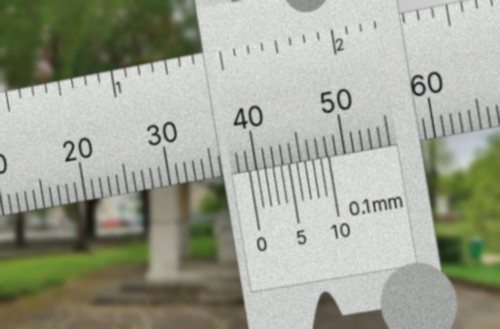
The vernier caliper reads 39.2 mm
